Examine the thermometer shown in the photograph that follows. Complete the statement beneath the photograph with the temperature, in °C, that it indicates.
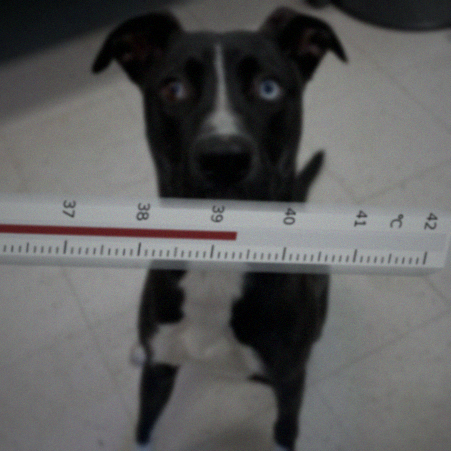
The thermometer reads 39.3 °C
